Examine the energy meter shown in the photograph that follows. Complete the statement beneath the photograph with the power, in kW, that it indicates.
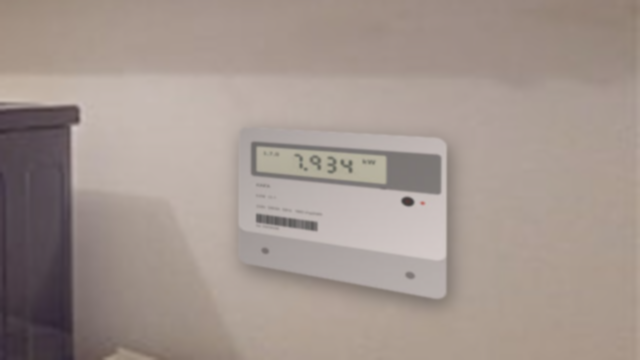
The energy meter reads 7.934 kW
